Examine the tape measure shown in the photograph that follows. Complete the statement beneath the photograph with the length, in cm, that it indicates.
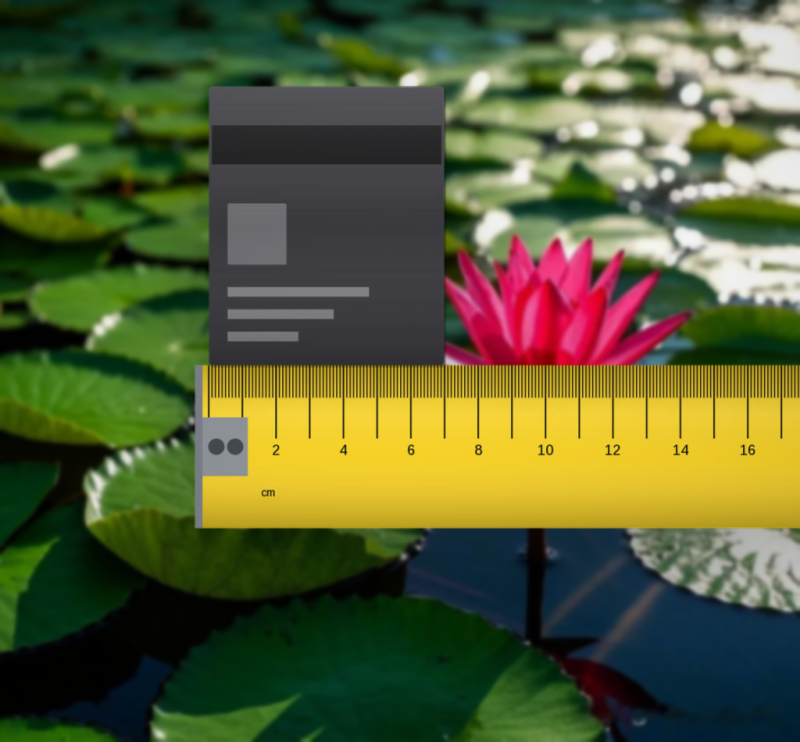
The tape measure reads 7 cm
